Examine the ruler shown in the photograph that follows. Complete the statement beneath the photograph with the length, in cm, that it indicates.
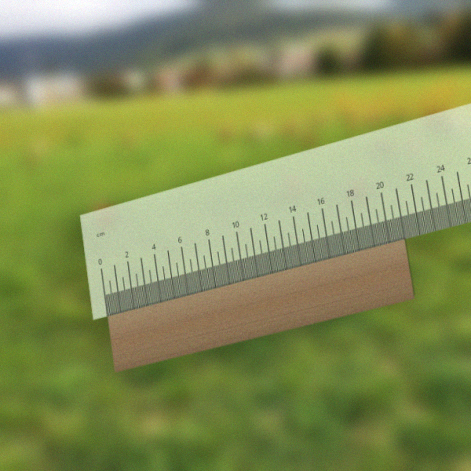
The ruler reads 21 cm
